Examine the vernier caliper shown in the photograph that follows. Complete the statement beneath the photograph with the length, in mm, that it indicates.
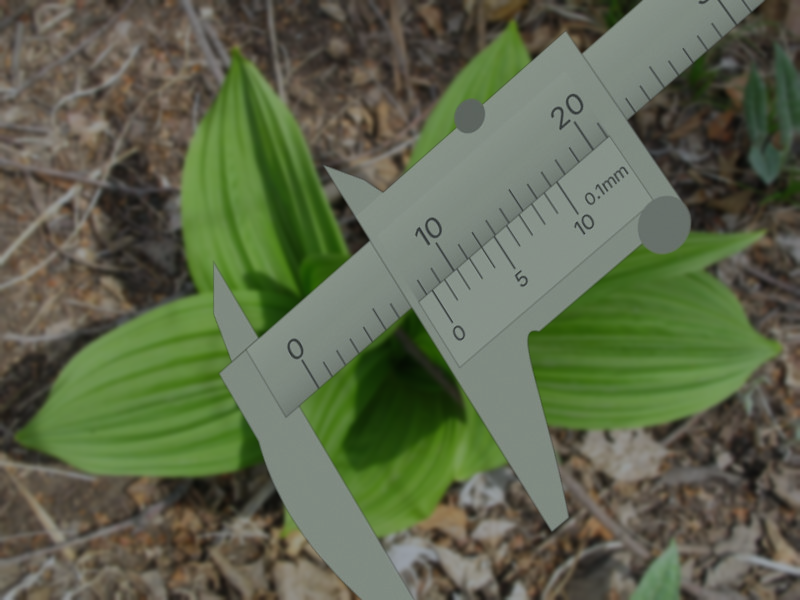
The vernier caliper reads 8.4 mm
